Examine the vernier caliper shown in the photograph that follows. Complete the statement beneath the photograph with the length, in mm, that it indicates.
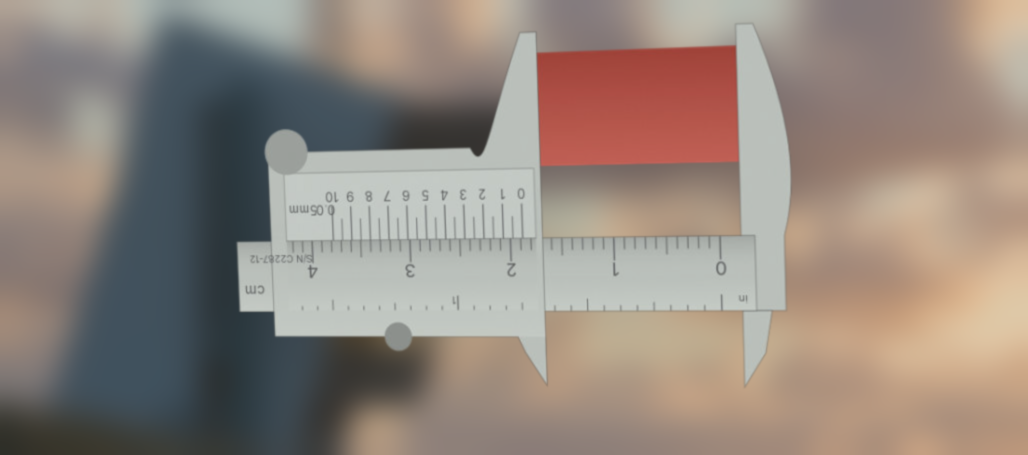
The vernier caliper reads 18.8 mm
